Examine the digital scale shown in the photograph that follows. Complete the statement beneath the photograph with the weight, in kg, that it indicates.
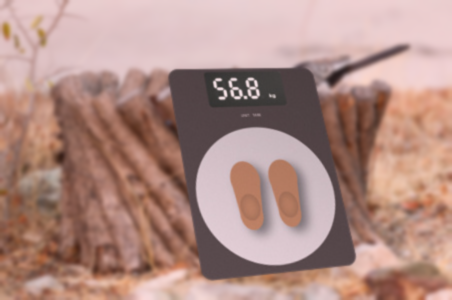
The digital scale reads 56.8 kg
